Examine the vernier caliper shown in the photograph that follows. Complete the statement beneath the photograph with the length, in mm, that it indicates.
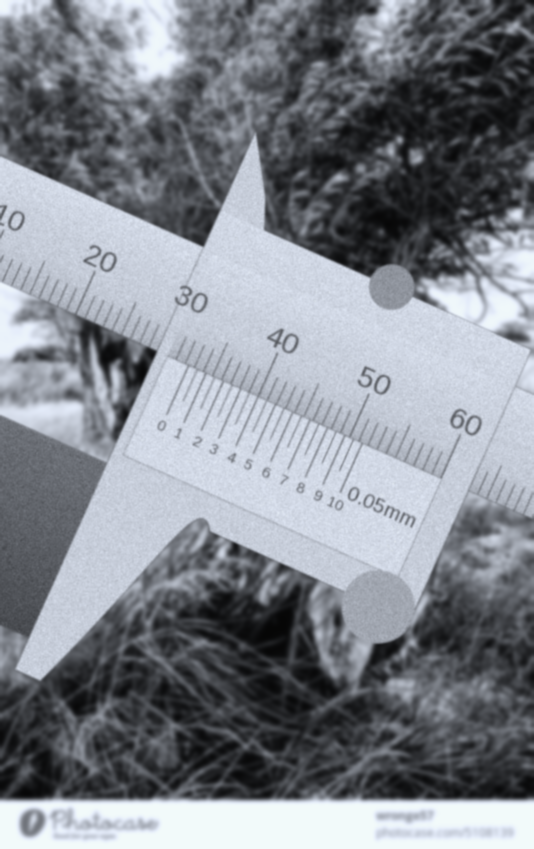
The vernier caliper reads 32.4 mm
